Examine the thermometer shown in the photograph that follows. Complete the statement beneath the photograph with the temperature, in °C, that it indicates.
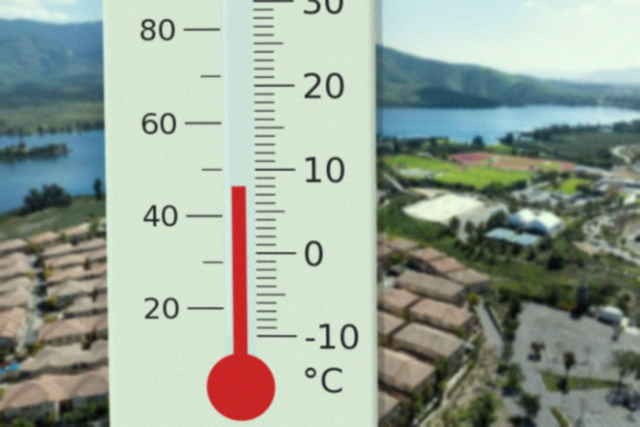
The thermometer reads 8 °C
